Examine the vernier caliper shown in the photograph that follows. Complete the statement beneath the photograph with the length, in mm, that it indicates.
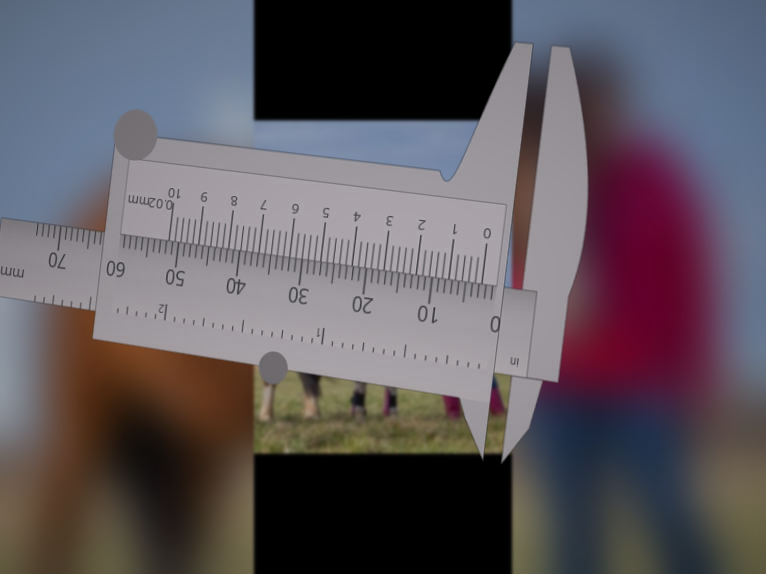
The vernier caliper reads 2.6 mm
